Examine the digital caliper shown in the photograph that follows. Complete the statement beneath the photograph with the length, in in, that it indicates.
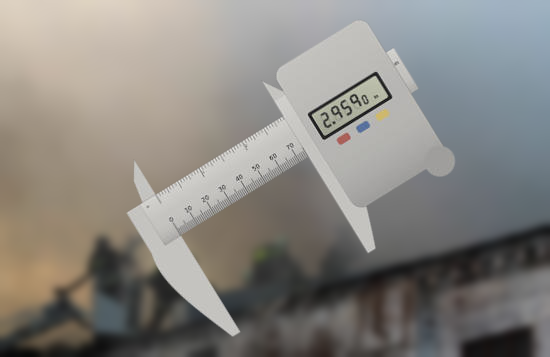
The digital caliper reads 2.9590 in
